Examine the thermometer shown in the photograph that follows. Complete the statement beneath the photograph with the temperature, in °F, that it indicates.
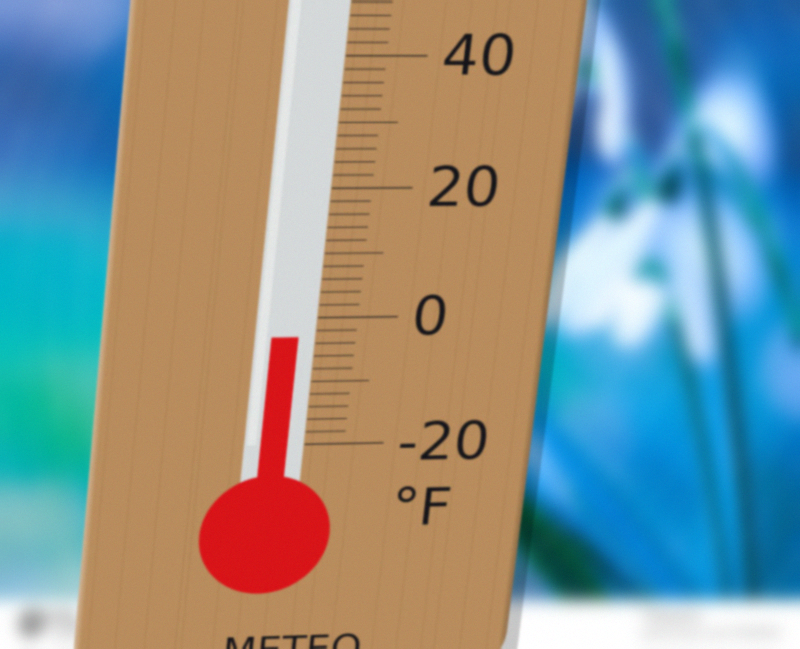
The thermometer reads -3 °F
